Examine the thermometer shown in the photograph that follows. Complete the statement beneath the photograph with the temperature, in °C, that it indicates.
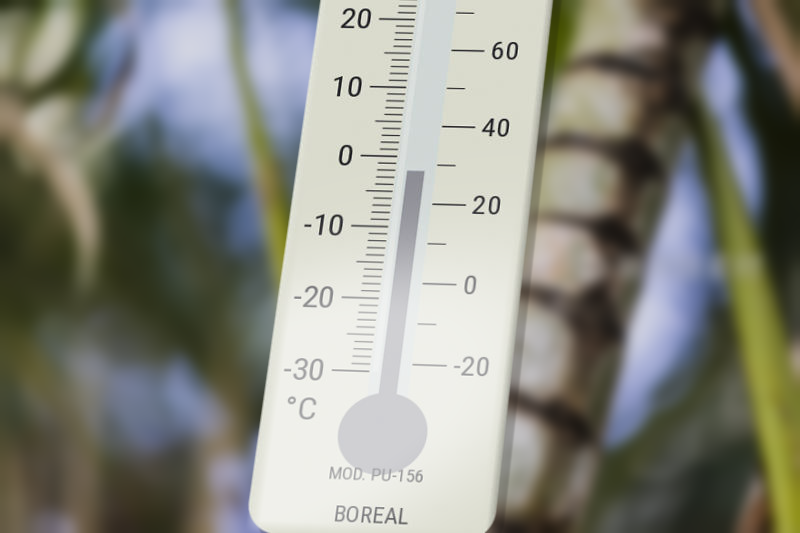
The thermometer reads -2 °C
